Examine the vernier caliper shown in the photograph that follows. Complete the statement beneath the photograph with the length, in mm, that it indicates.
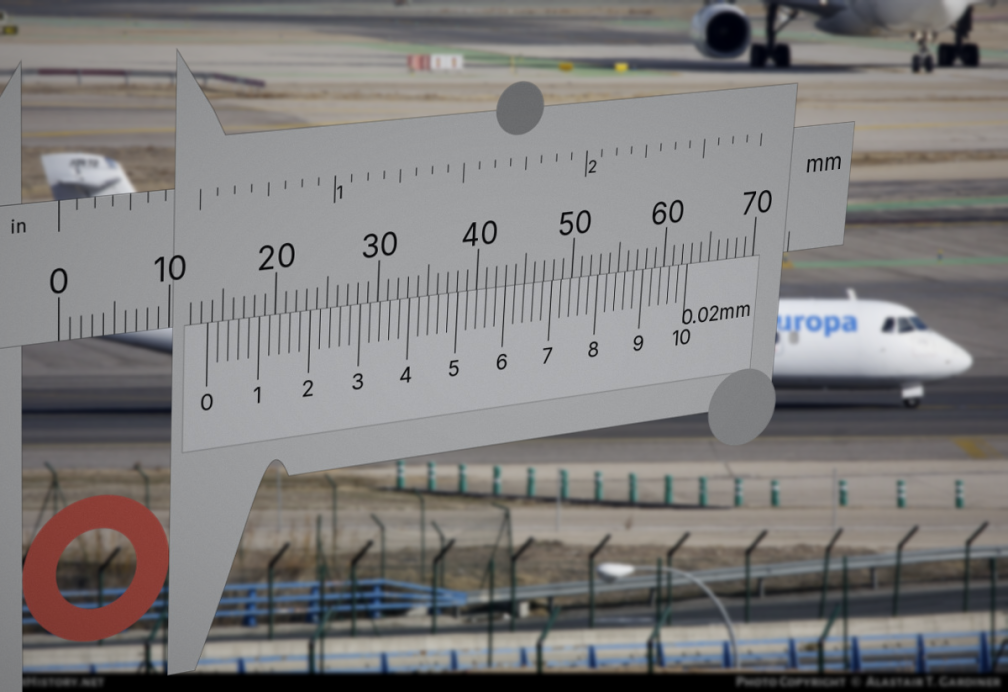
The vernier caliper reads 13.6 mm
